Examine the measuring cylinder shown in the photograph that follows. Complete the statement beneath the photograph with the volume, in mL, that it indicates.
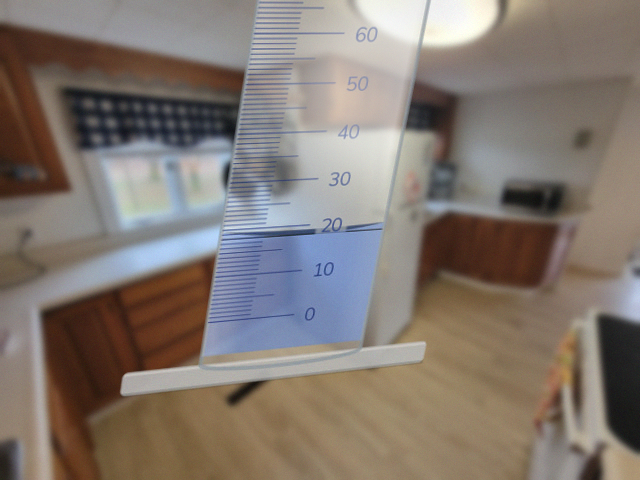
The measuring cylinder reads 18 mL
